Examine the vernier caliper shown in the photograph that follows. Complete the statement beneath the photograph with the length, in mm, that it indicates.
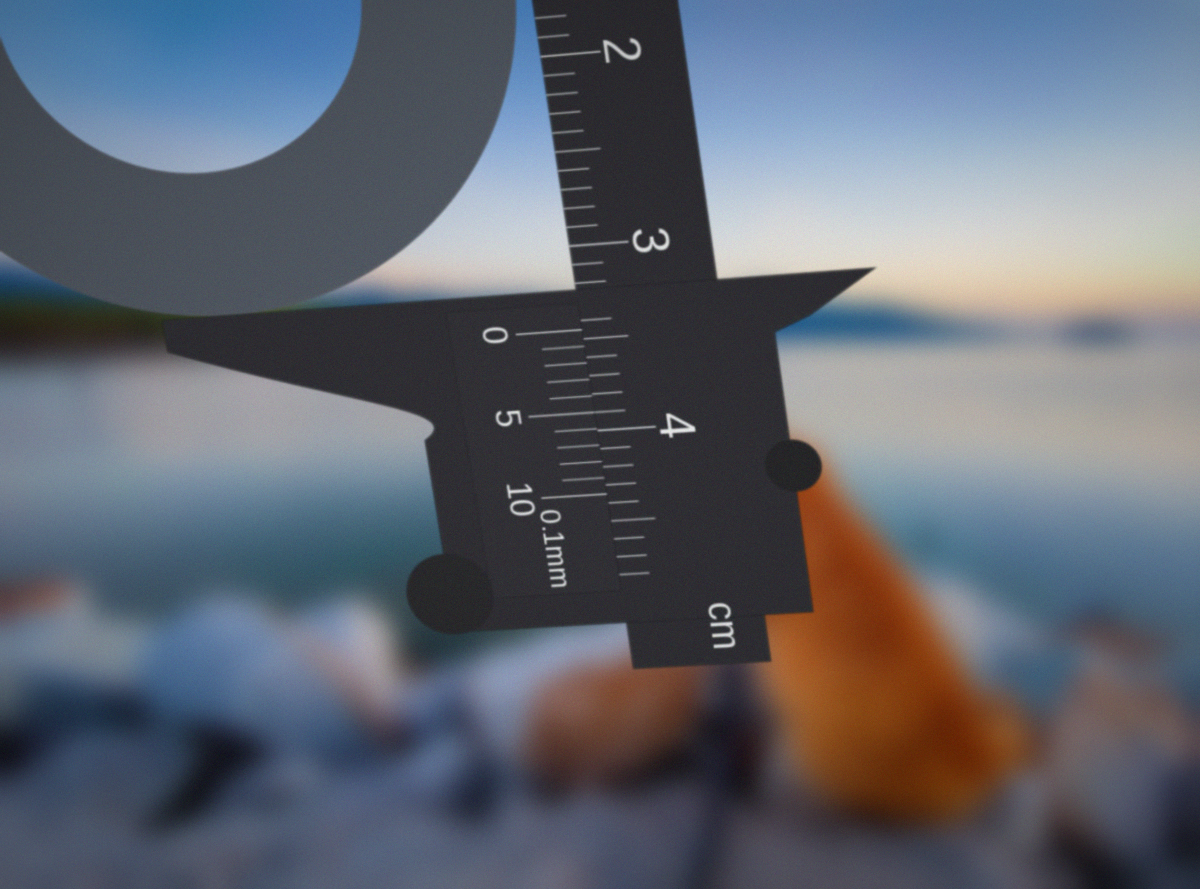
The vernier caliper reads 34.5 mm
